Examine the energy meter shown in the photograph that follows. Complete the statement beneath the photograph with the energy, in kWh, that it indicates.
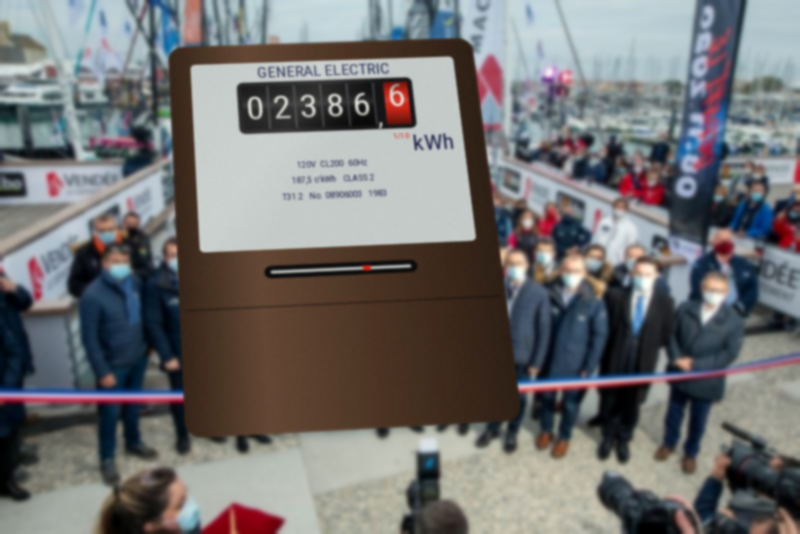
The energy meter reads 2386.6 kWh
